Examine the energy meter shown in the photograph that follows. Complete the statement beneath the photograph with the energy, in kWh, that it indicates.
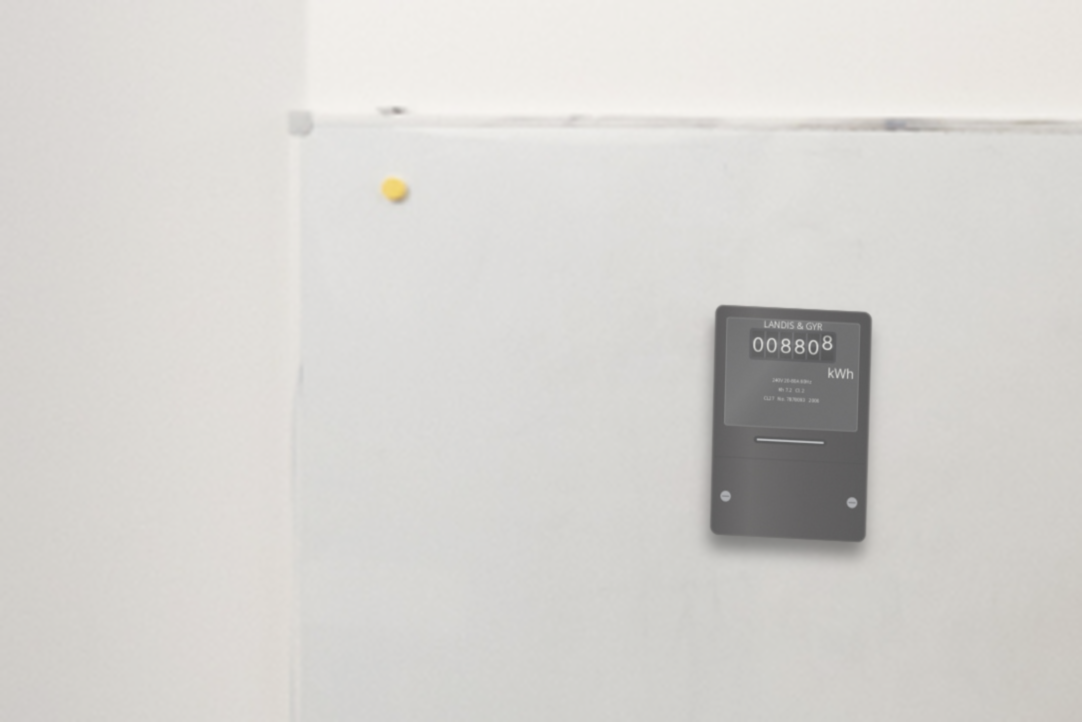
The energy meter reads 8808 kWh
